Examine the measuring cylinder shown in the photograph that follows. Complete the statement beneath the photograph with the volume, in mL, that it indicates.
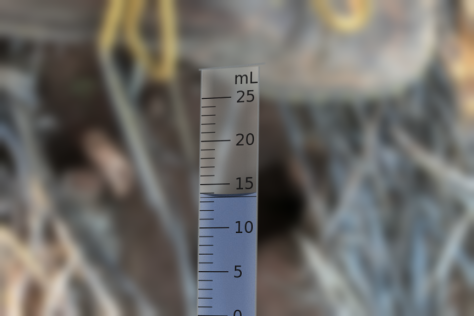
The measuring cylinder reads 13.5 mL
